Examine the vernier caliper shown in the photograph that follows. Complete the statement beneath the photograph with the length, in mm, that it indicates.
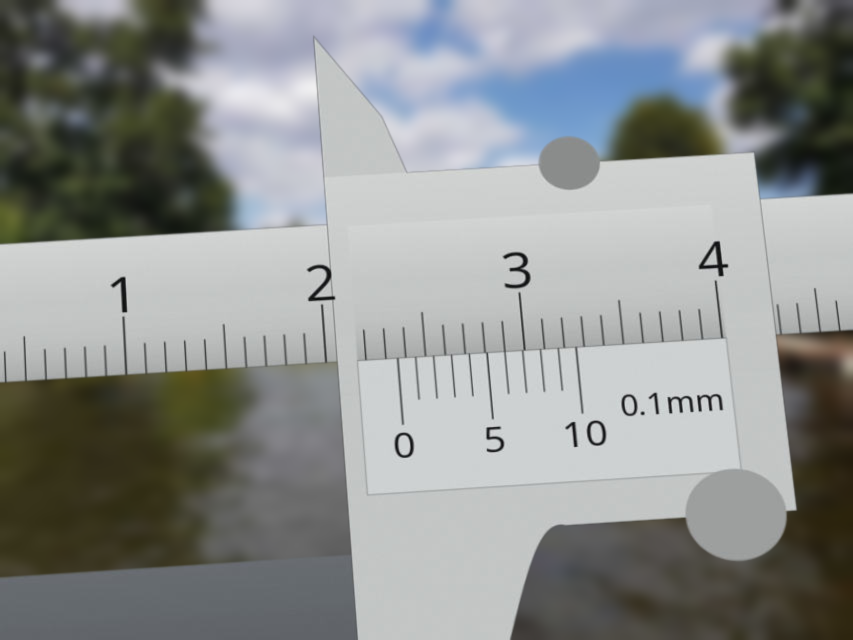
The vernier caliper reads 23.6 mm
